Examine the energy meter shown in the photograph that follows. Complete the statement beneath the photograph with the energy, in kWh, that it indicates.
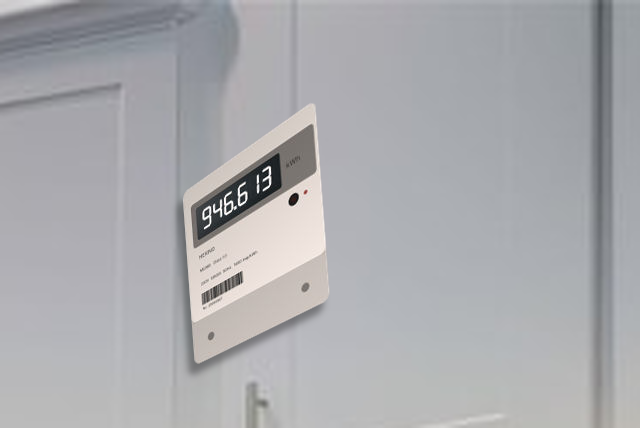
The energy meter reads 946.613 kWh
